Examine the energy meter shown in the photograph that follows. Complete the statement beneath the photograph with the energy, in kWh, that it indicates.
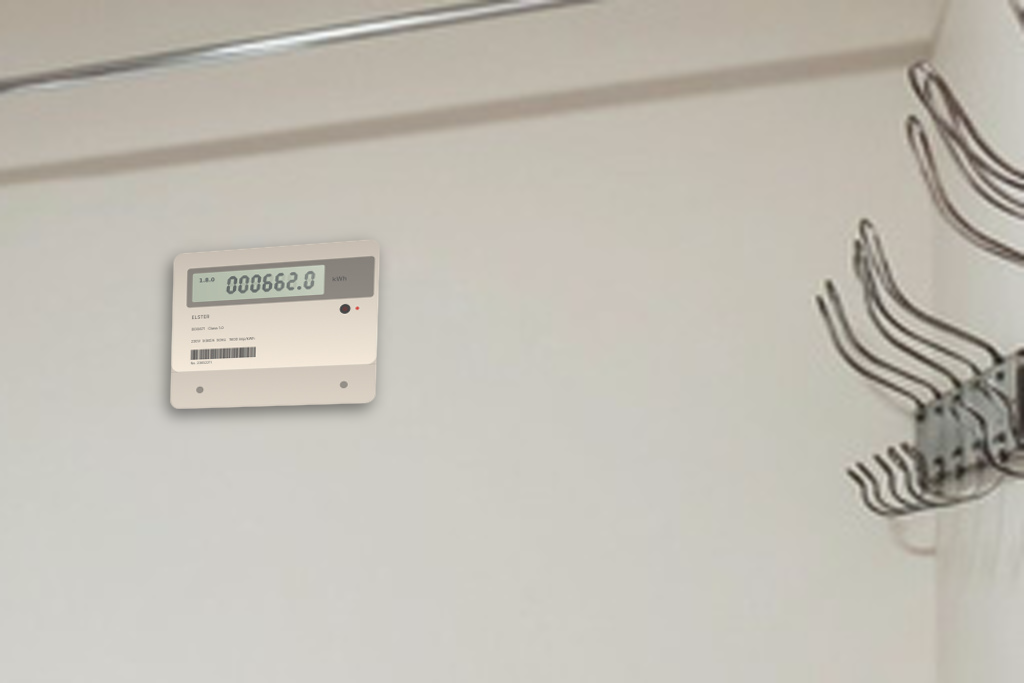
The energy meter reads 662.0 kWh
